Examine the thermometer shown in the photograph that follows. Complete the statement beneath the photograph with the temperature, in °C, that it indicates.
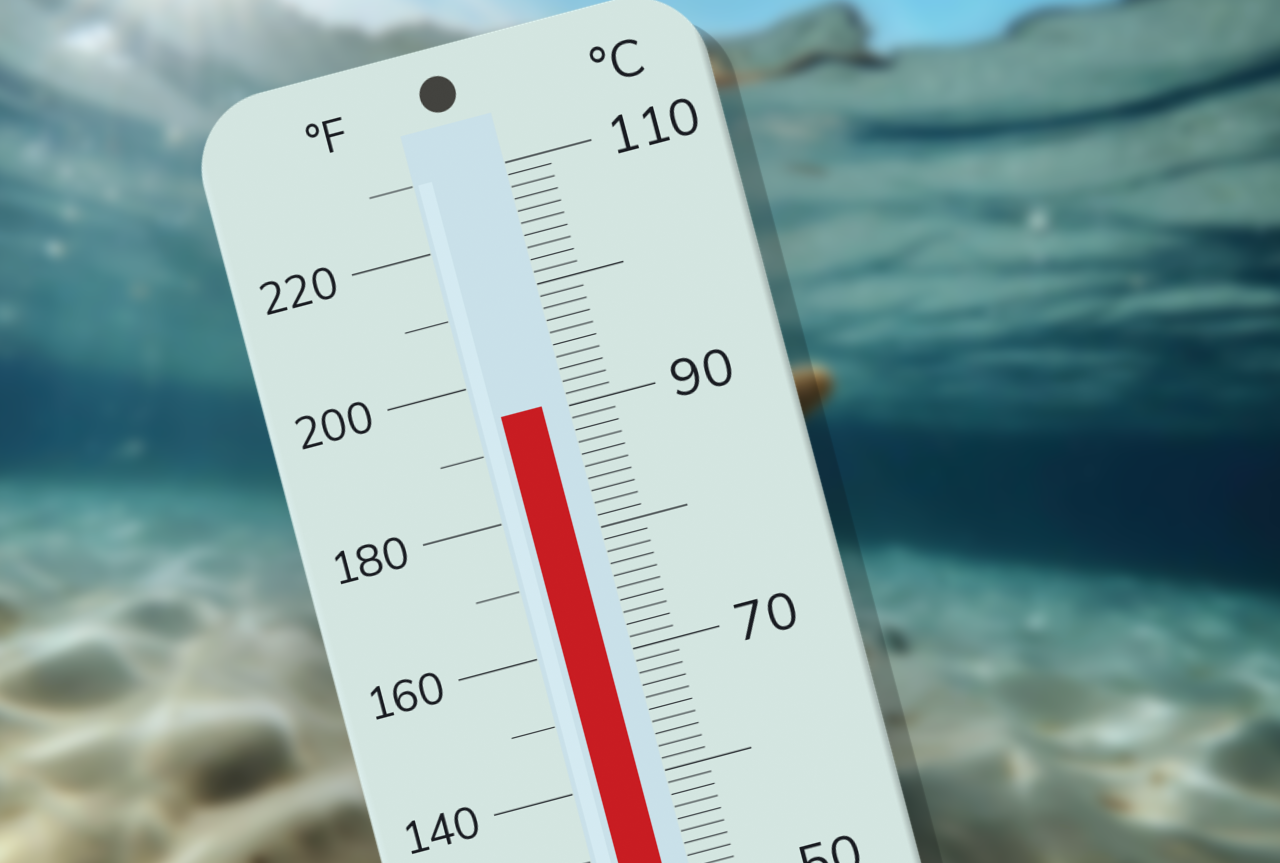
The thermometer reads 90.5 °C
